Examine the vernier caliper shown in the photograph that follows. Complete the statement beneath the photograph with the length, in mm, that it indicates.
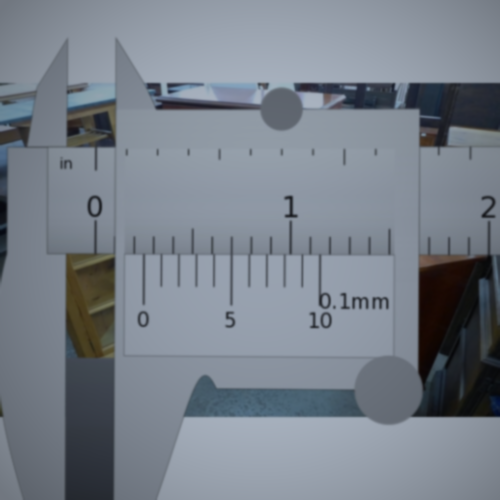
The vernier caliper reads 2.5 mm
